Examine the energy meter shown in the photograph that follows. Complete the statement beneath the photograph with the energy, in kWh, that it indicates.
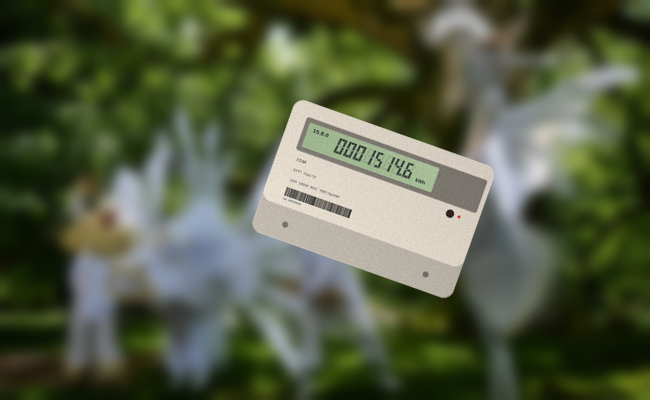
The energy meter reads 1514.6 kWh
